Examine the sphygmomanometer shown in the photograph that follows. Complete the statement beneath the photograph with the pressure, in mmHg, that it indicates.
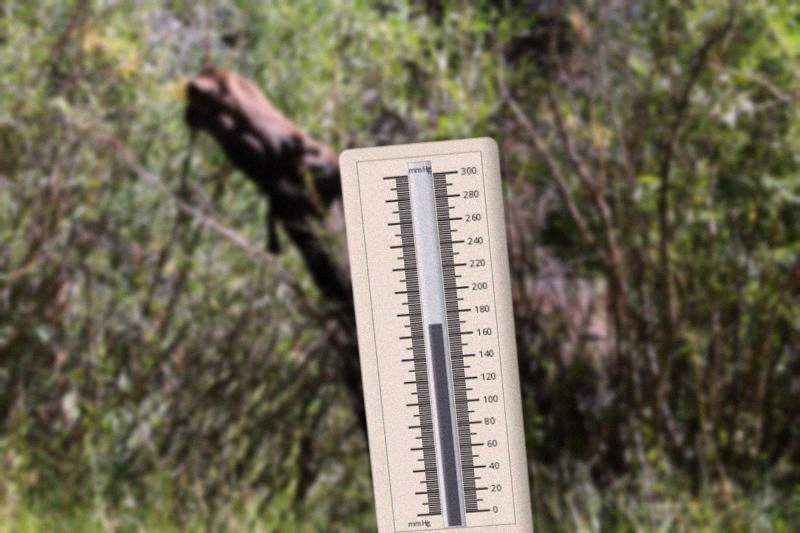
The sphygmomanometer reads 170 mmHg
